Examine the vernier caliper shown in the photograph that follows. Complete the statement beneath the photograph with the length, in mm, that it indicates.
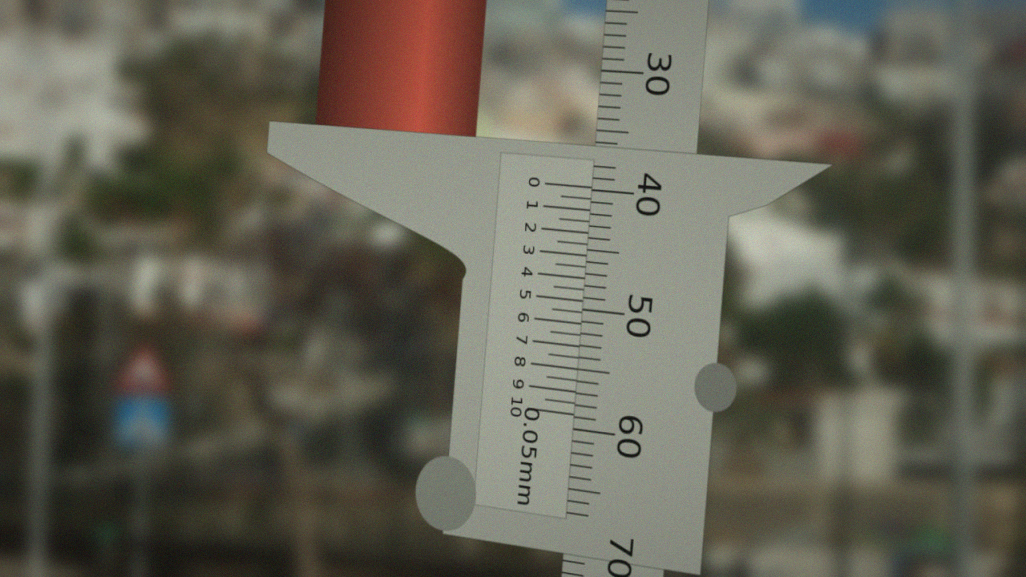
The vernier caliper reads 39.8 mm
